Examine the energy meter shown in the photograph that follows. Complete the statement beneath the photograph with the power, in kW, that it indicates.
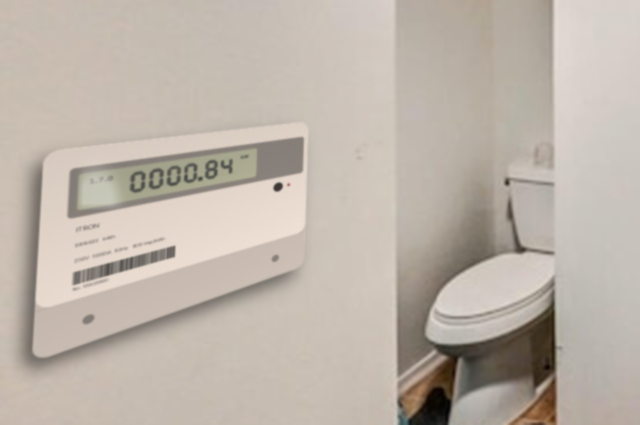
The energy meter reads 0.84 kW
